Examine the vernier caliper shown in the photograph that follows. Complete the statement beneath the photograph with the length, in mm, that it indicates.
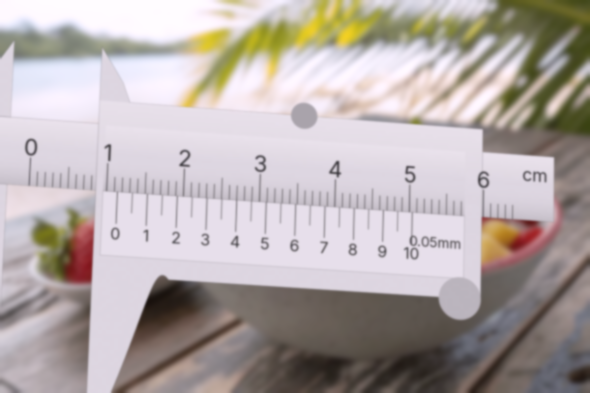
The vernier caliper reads 11.4 mm
